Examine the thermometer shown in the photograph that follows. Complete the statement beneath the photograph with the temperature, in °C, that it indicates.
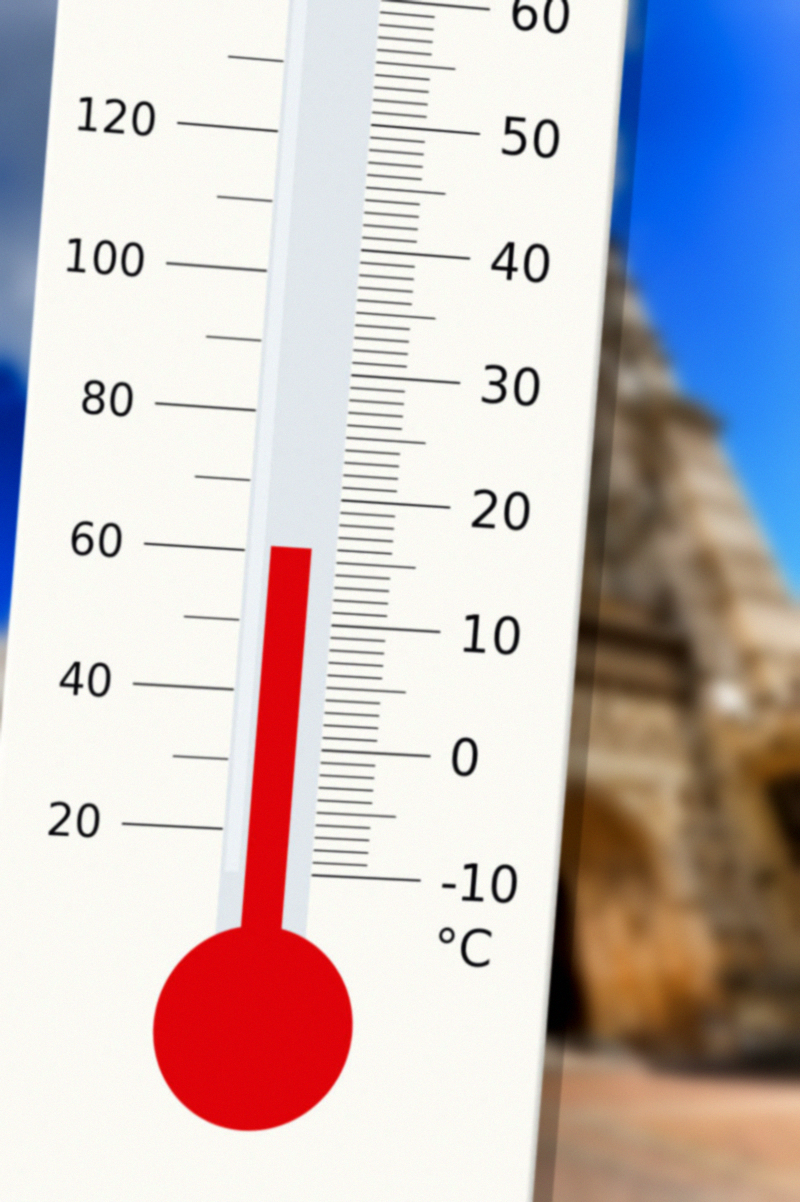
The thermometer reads 16 °C
